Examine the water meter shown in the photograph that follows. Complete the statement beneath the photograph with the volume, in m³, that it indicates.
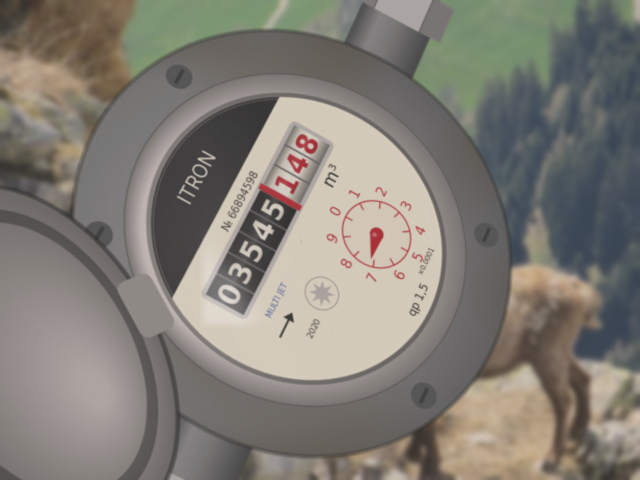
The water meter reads 3545.1487 m³
